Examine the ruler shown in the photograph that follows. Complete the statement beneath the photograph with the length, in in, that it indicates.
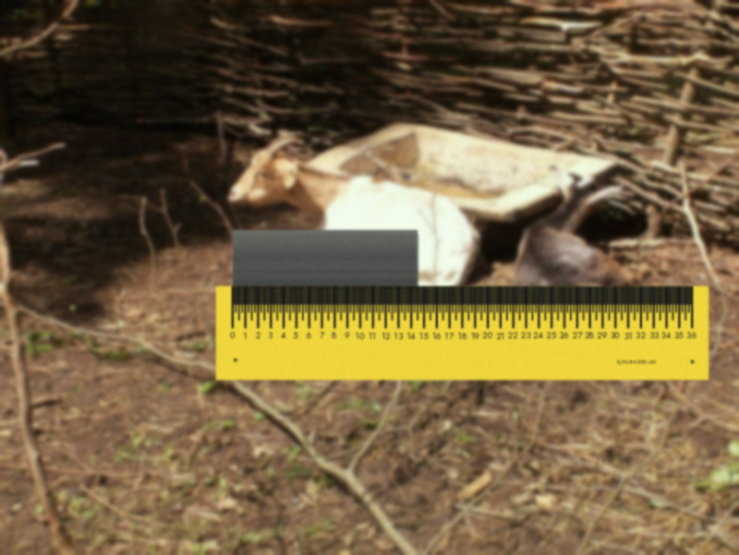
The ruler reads 14.5 in
